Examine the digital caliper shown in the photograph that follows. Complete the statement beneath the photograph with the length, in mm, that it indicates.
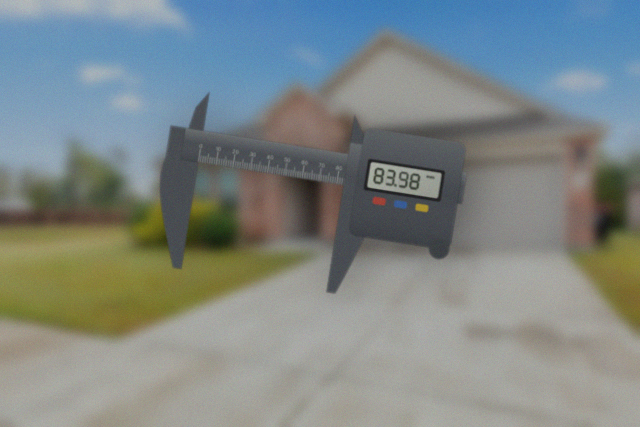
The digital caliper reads 83.98 mm
